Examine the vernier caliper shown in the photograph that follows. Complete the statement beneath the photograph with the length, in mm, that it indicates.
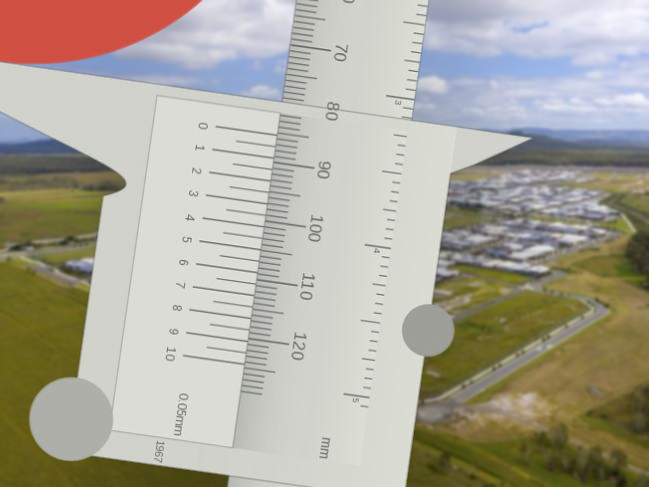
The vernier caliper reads 85.4 mm
